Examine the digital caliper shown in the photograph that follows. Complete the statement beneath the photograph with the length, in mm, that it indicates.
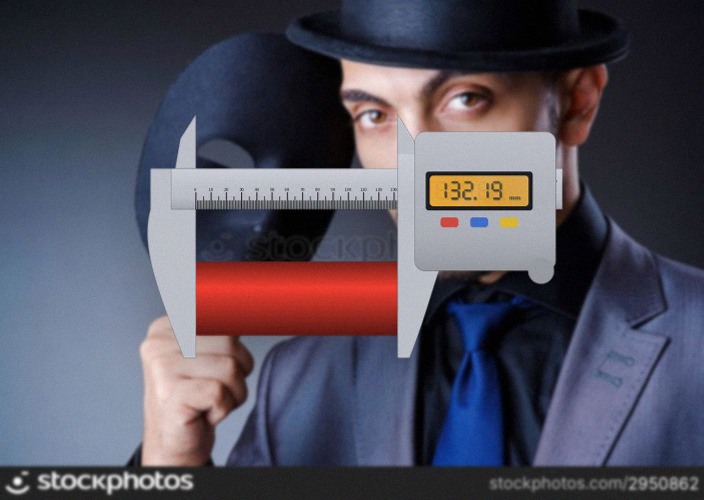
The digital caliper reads 132.19 mm
